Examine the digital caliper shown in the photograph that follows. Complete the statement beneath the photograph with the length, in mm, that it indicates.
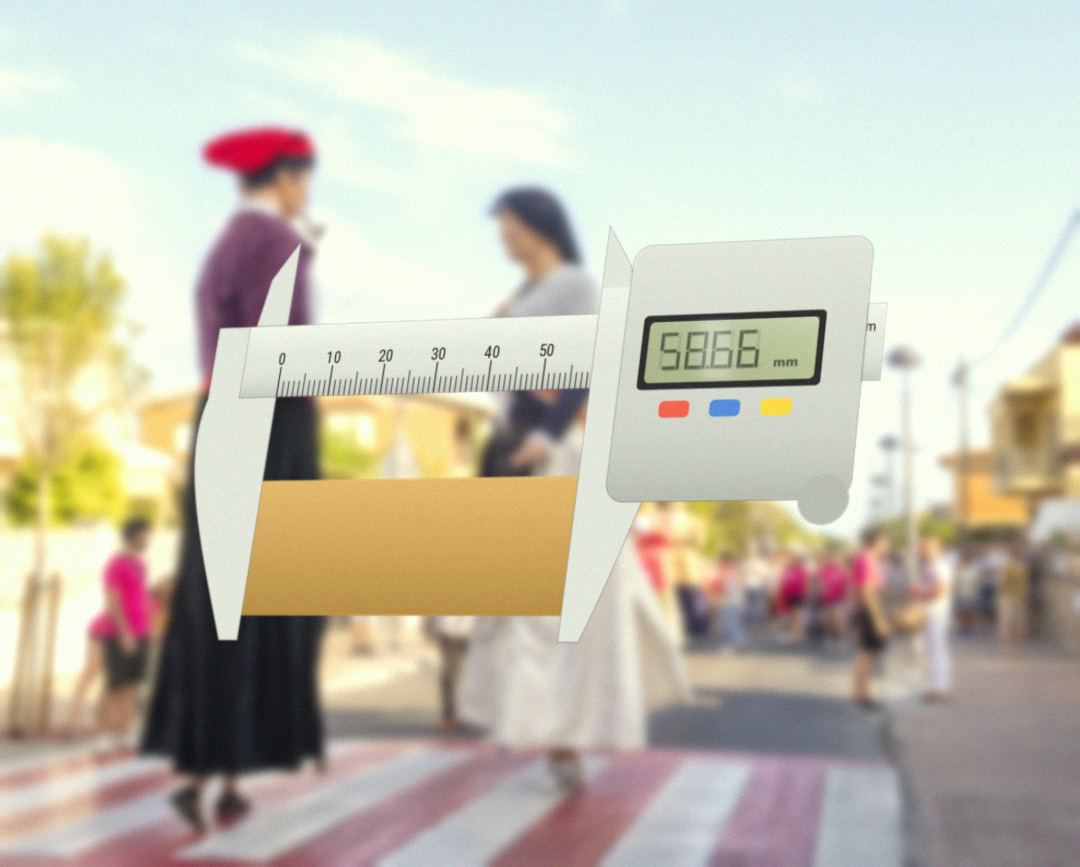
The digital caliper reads 58.66 mm
